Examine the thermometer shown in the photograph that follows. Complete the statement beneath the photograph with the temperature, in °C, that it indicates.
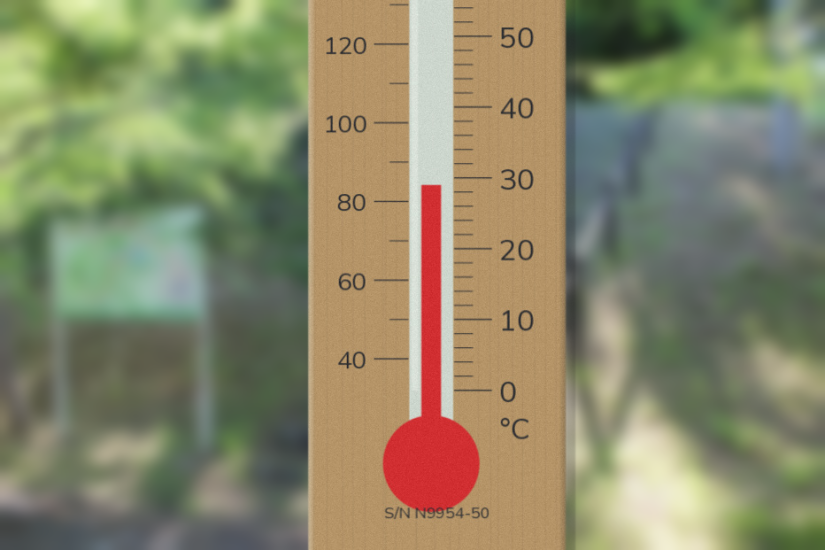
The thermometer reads 29 °C
